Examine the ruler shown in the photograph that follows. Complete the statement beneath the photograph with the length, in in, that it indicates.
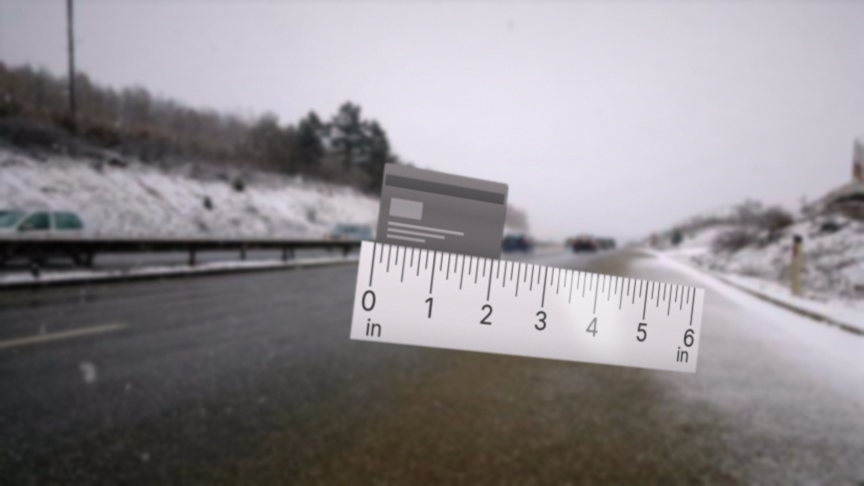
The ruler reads 2.125 in
